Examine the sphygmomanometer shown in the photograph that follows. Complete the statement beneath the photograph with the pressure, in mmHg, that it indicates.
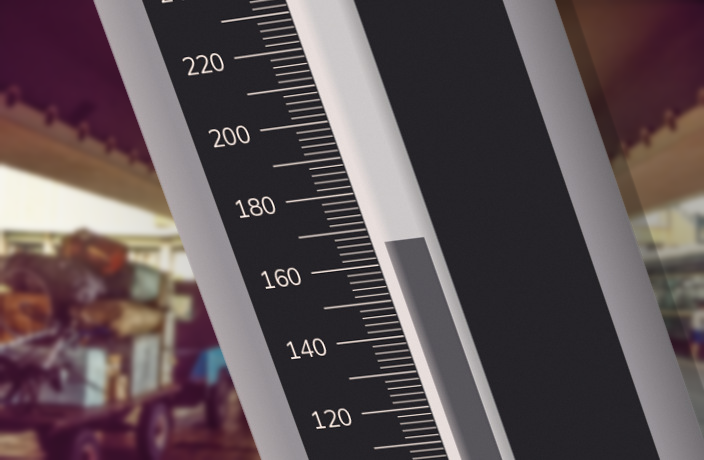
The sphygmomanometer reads 166 mmHg
